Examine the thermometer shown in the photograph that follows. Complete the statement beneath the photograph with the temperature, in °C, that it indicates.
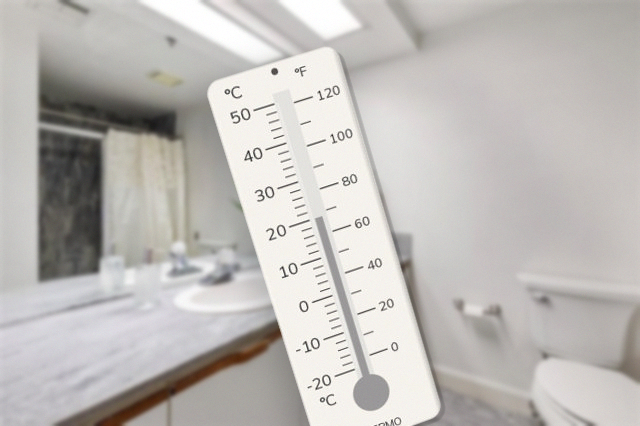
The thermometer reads 20 °C
